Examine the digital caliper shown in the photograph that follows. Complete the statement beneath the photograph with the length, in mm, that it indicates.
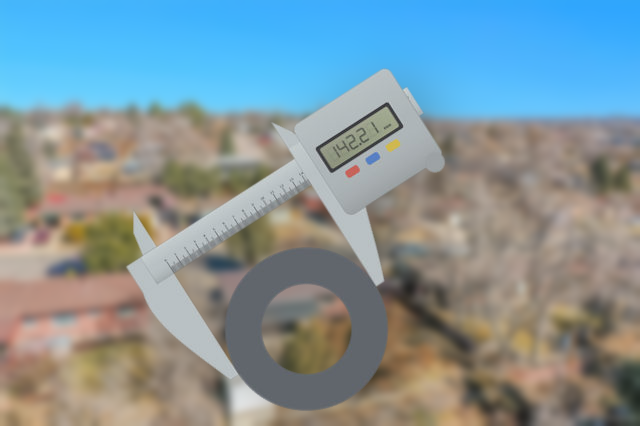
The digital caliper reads 142.21 mm
